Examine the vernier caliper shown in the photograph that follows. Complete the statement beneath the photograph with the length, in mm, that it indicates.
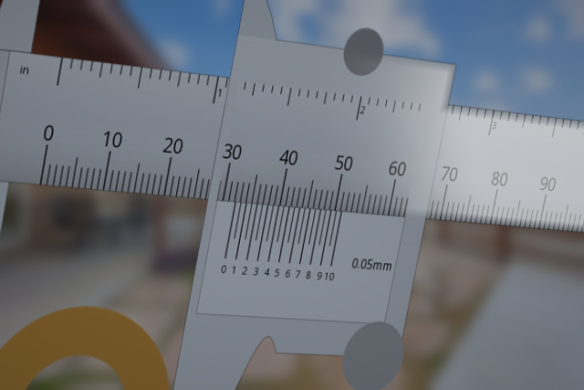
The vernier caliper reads 32.2 mm
